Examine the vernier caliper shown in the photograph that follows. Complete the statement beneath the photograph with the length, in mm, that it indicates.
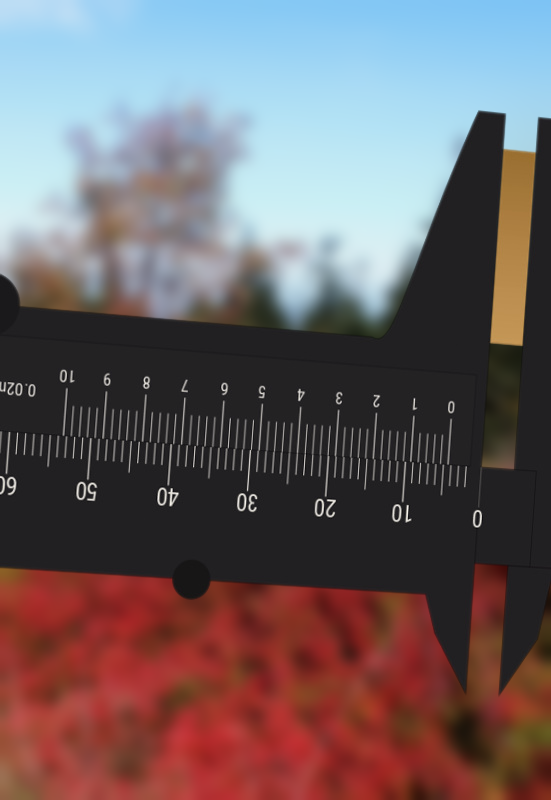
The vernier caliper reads 4.4 mm
